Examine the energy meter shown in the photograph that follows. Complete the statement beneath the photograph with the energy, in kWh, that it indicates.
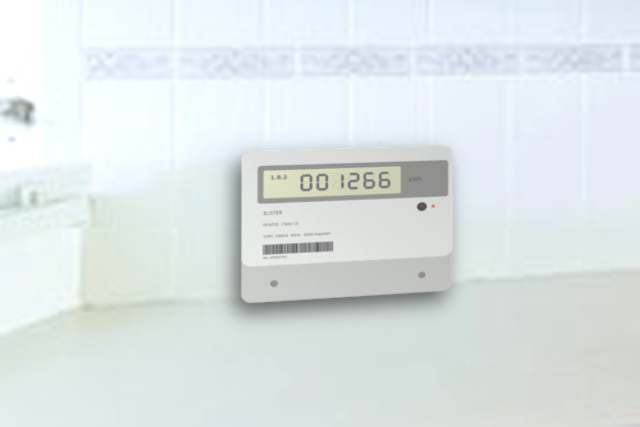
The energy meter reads 1266 kWh
